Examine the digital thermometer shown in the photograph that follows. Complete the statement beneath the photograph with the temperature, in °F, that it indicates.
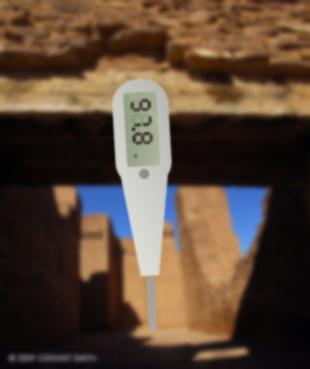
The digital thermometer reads 97.8 °F
